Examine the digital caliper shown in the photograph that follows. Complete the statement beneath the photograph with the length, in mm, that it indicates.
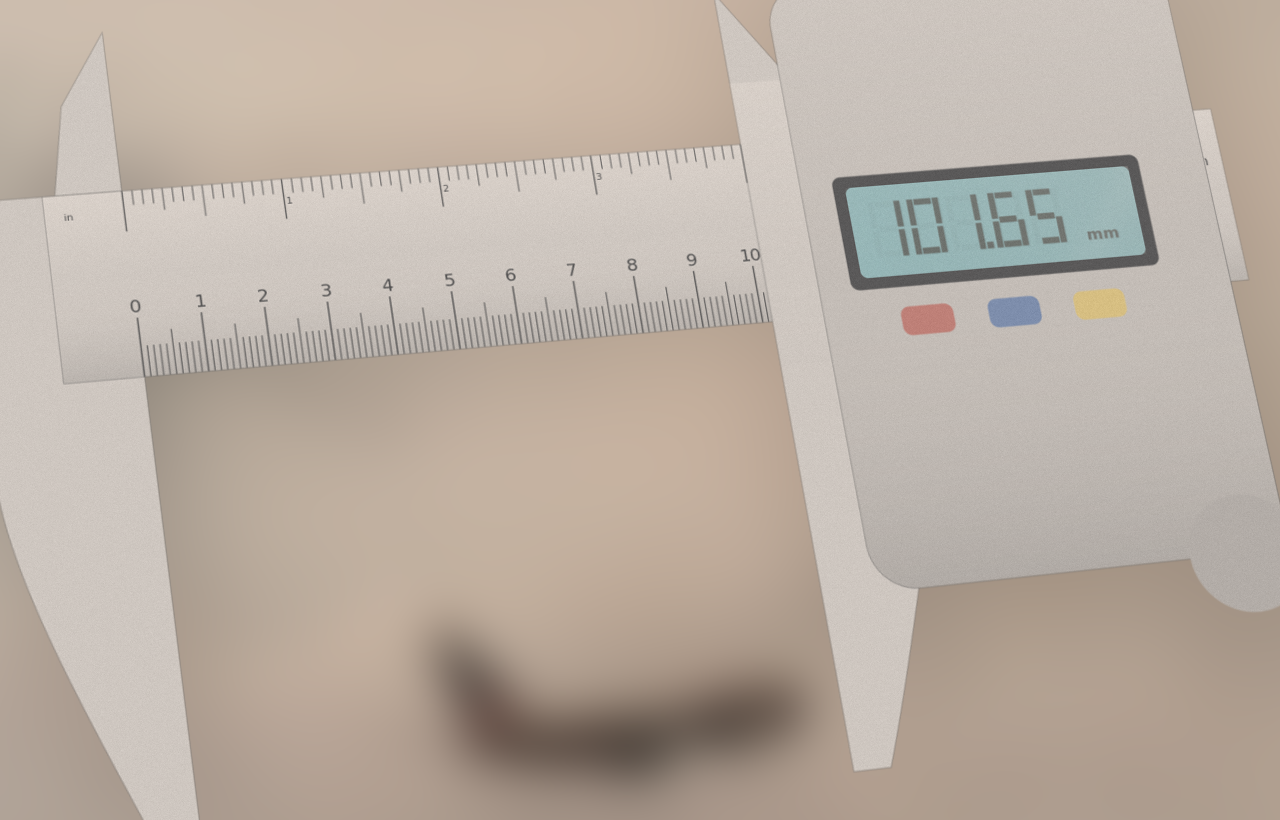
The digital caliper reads 101.65 mm
